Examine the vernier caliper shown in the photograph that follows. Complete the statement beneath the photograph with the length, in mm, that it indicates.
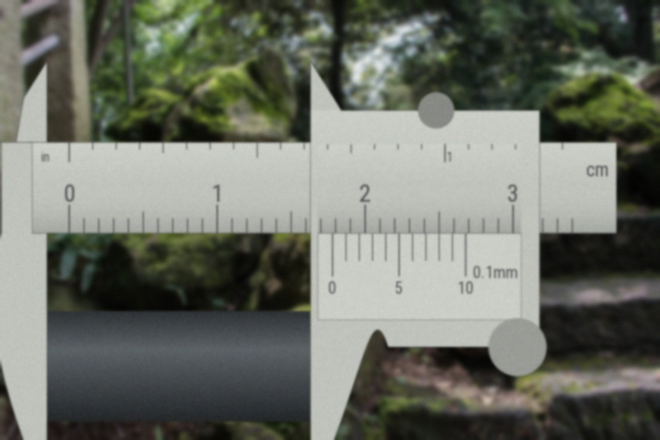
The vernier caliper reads 17.8 mm
